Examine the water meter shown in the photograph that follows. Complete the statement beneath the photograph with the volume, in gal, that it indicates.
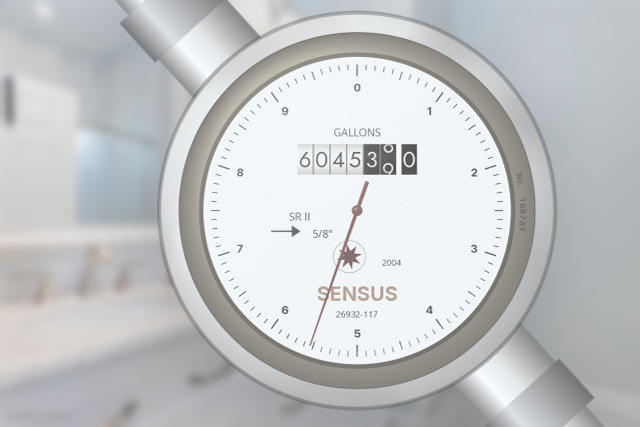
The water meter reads 6045385.5 gal
